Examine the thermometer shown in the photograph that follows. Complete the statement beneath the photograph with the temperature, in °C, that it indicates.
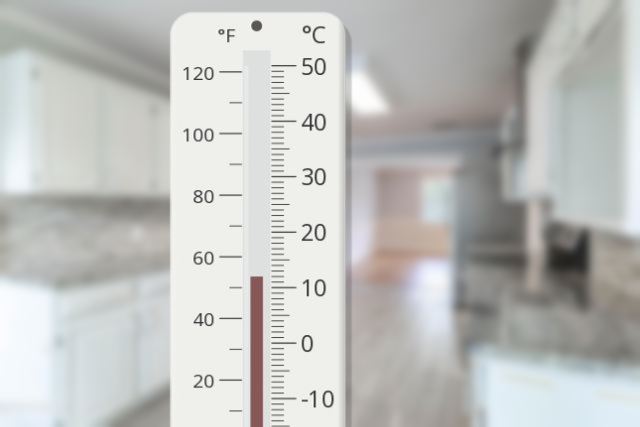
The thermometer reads 12 °C
